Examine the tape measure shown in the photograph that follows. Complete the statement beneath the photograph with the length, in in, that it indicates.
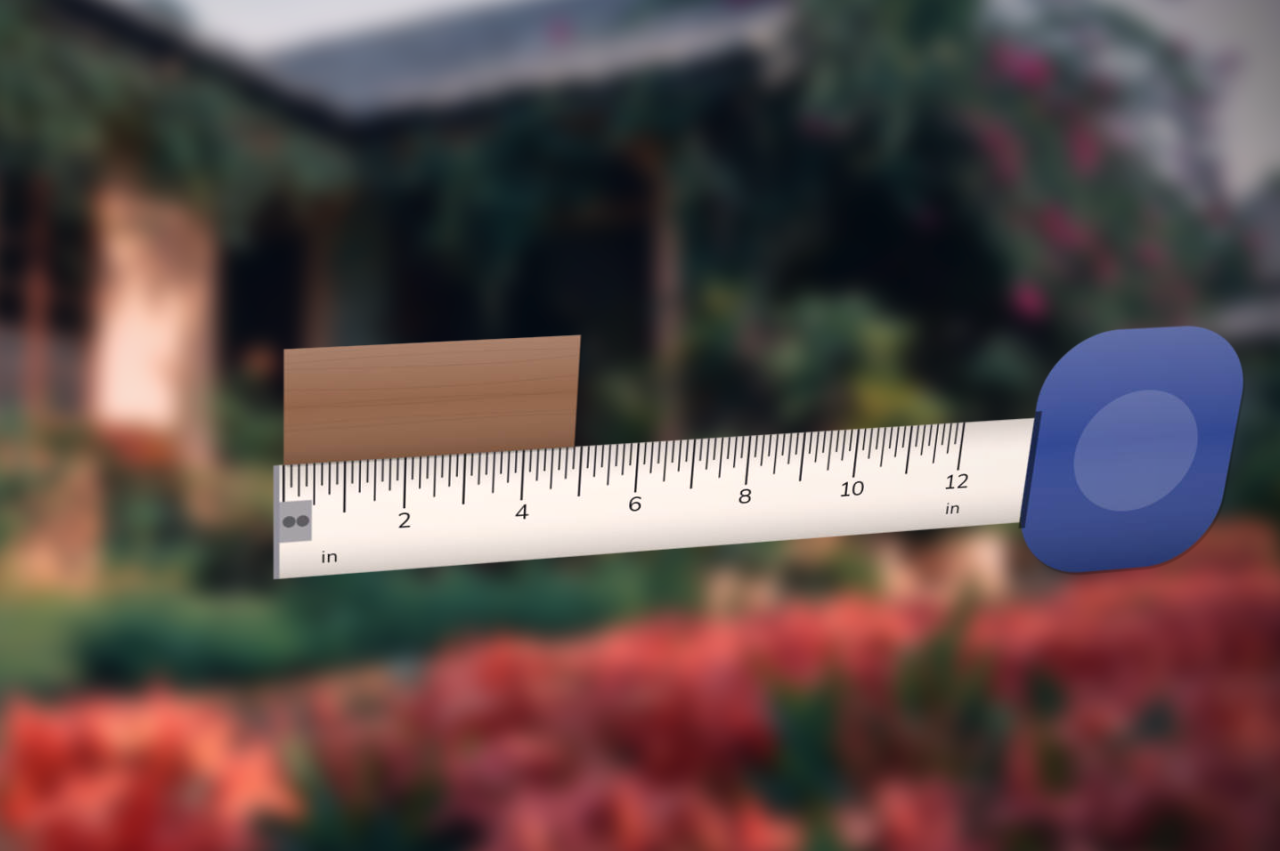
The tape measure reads 4.875 in
